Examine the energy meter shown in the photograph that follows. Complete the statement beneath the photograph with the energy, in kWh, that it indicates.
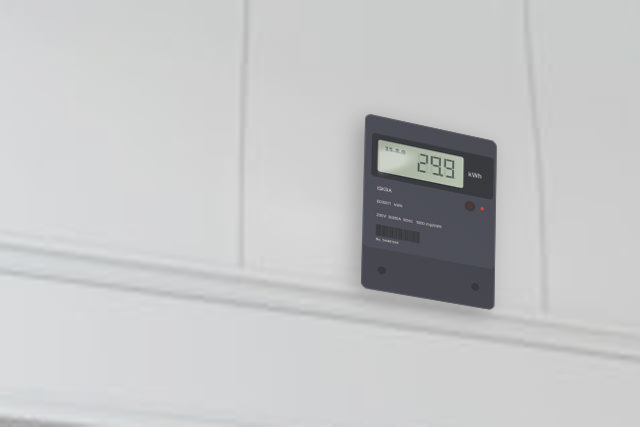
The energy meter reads 29.9 kWh
